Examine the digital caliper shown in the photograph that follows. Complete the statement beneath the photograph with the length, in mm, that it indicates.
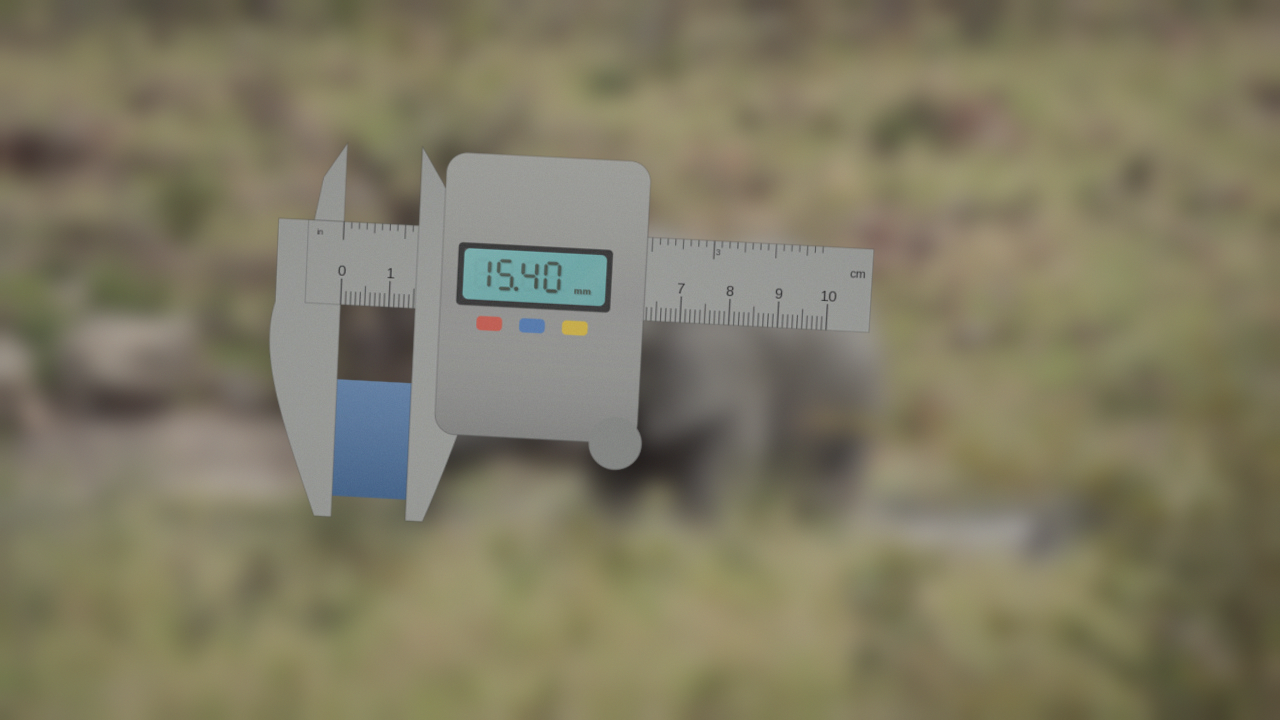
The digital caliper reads 15.40 mm
